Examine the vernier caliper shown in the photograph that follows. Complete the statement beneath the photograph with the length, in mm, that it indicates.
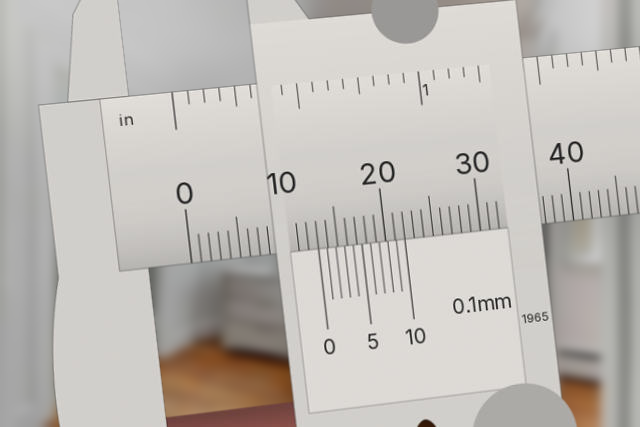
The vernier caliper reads 13.0 mm
